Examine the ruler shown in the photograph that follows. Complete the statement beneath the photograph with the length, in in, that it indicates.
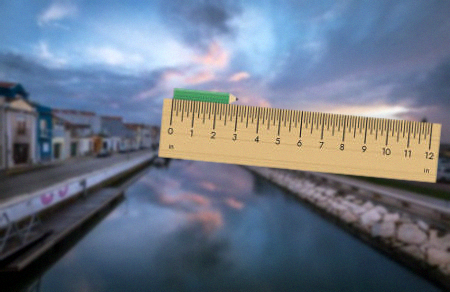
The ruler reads 3 in
